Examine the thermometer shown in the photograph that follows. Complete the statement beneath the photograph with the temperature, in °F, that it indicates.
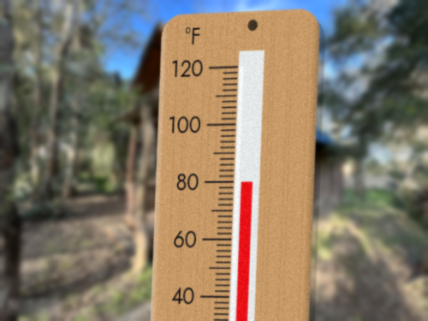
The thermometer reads 80 °F
